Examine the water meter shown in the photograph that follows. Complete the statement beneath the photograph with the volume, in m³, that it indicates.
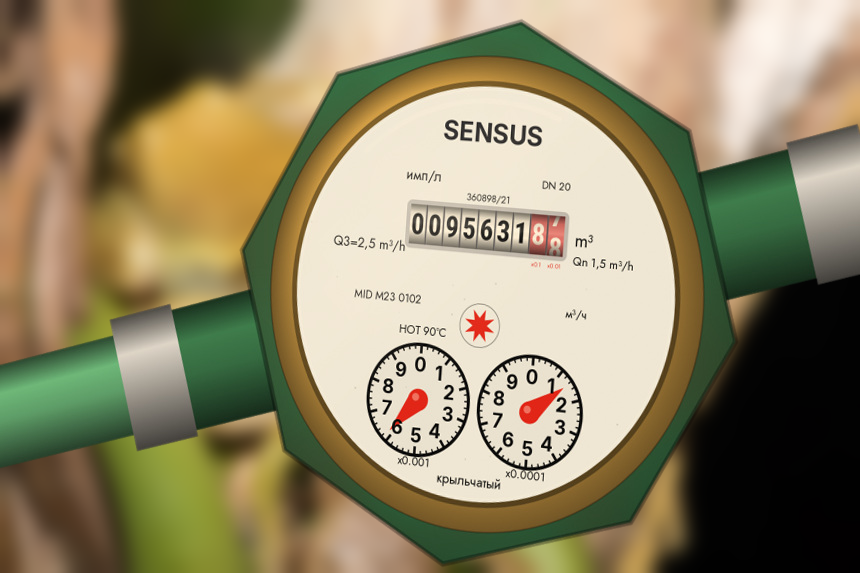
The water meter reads 95631.8761 m³
